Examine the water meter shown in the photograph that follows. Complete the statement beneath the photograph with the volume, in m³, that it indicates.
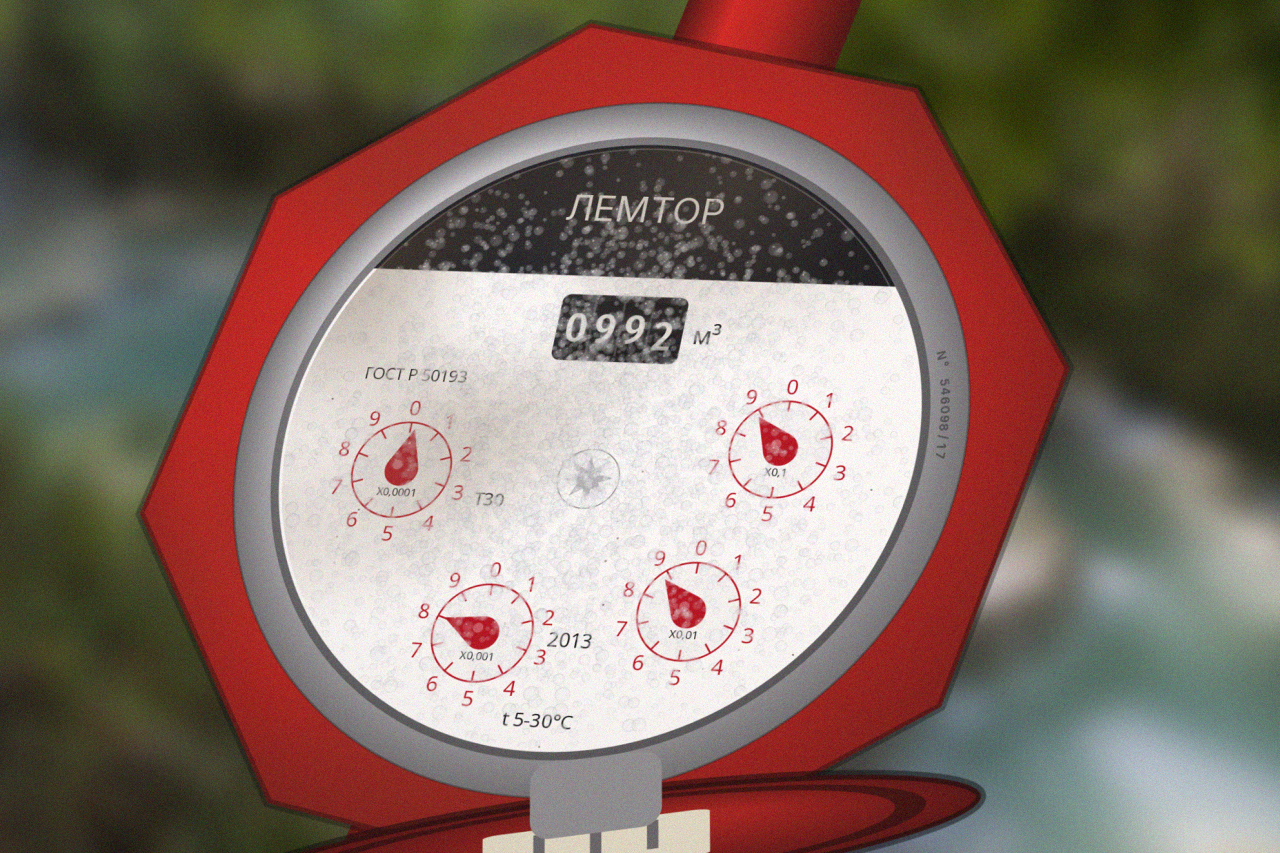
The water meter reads 991.8880 m³
